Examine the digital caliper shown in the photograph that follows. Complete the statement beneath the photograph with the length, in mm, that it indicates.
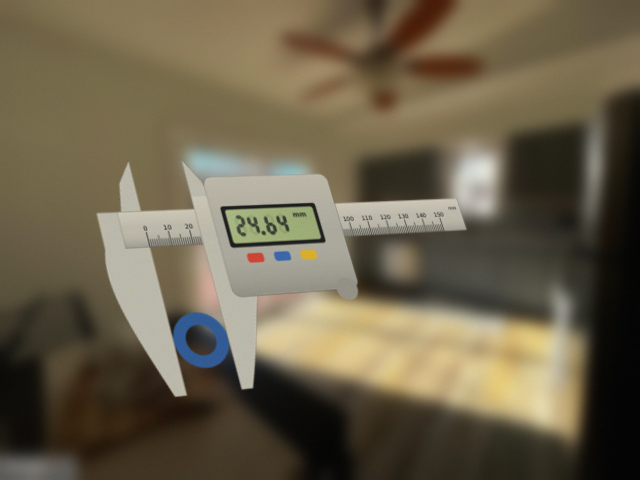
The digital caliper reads 24.64 mm
